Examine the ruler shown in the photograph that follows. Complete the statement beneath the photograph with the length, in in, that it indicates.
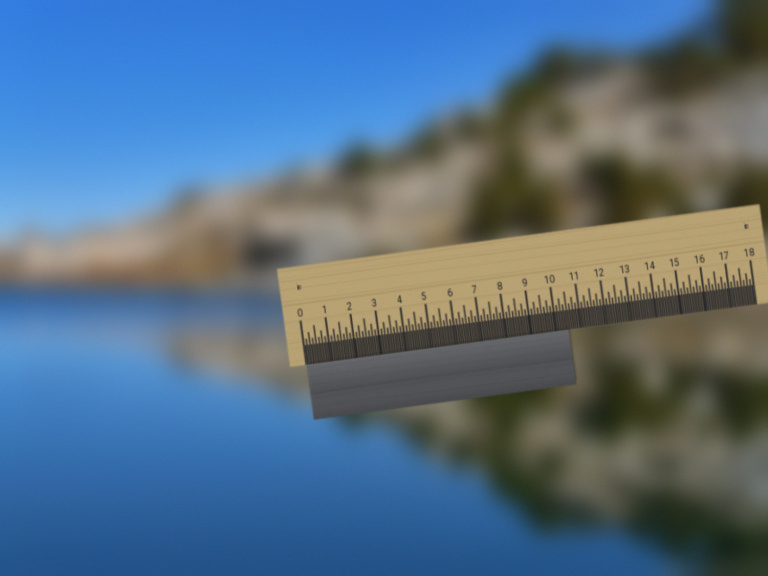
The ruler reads 10.5 in
